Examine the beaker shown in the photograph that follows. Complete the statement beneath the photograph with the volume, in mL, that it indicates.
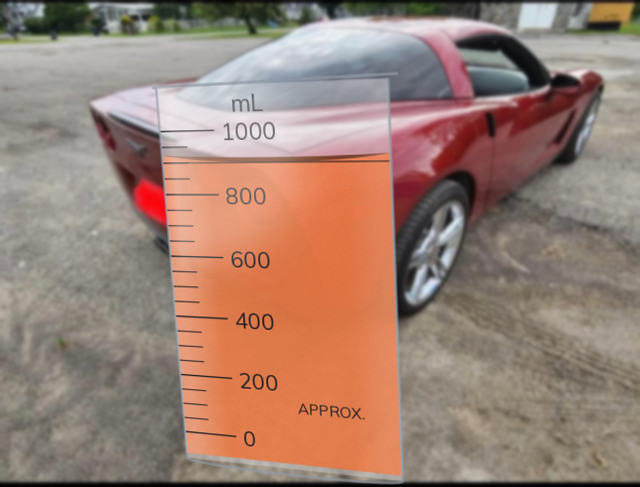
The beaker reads 900 mL
